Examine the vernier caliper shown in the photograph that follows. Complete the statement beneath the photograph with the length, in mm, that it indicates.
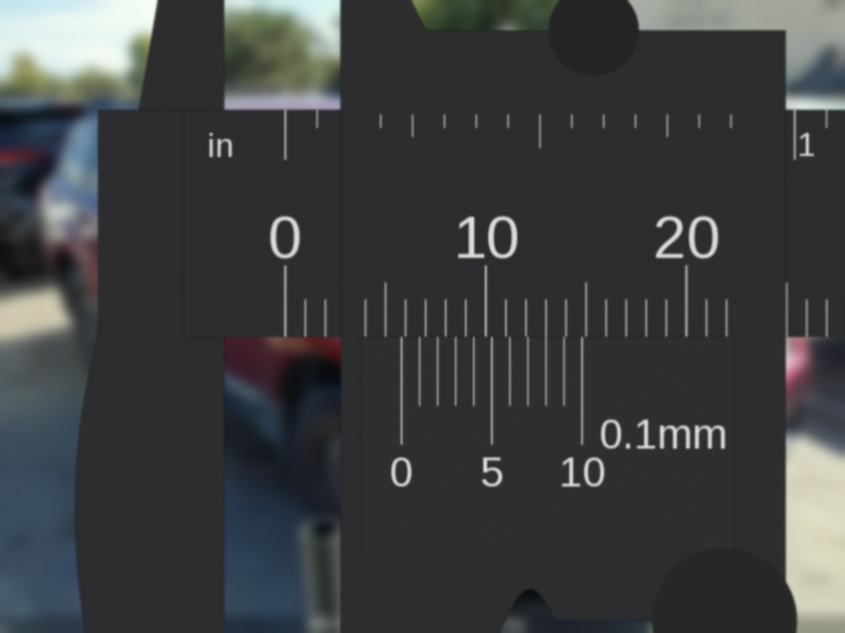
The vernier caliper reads 5.8 mm
